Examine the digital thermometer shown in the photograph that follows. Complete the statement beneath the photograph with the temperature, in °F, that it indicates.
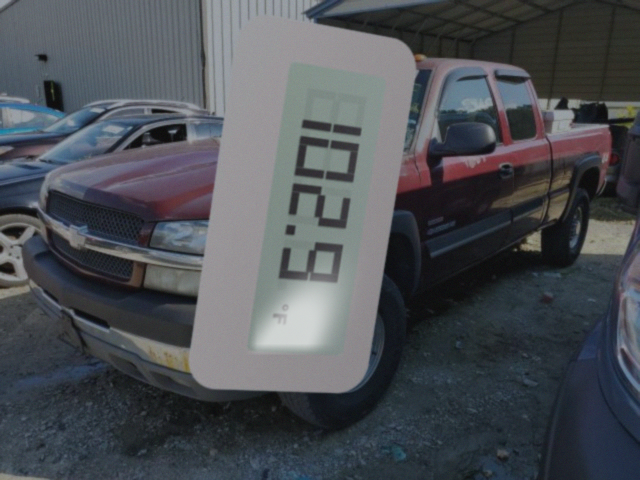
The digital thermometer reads 102.9 °F
